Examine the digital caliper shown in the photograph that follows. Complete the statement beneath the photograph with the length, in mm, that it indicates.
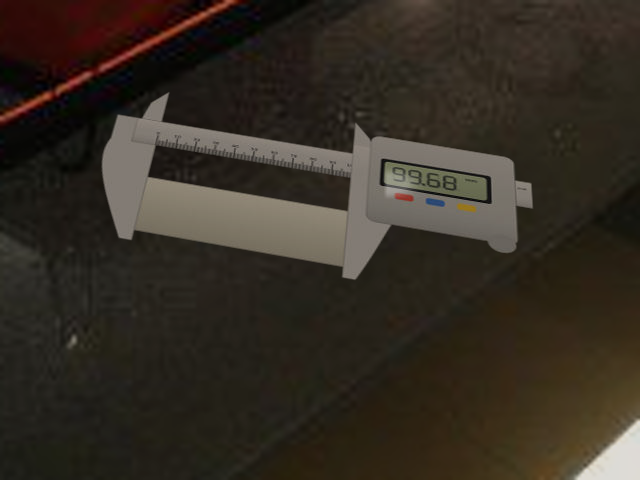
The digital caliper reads 99.68 mm
